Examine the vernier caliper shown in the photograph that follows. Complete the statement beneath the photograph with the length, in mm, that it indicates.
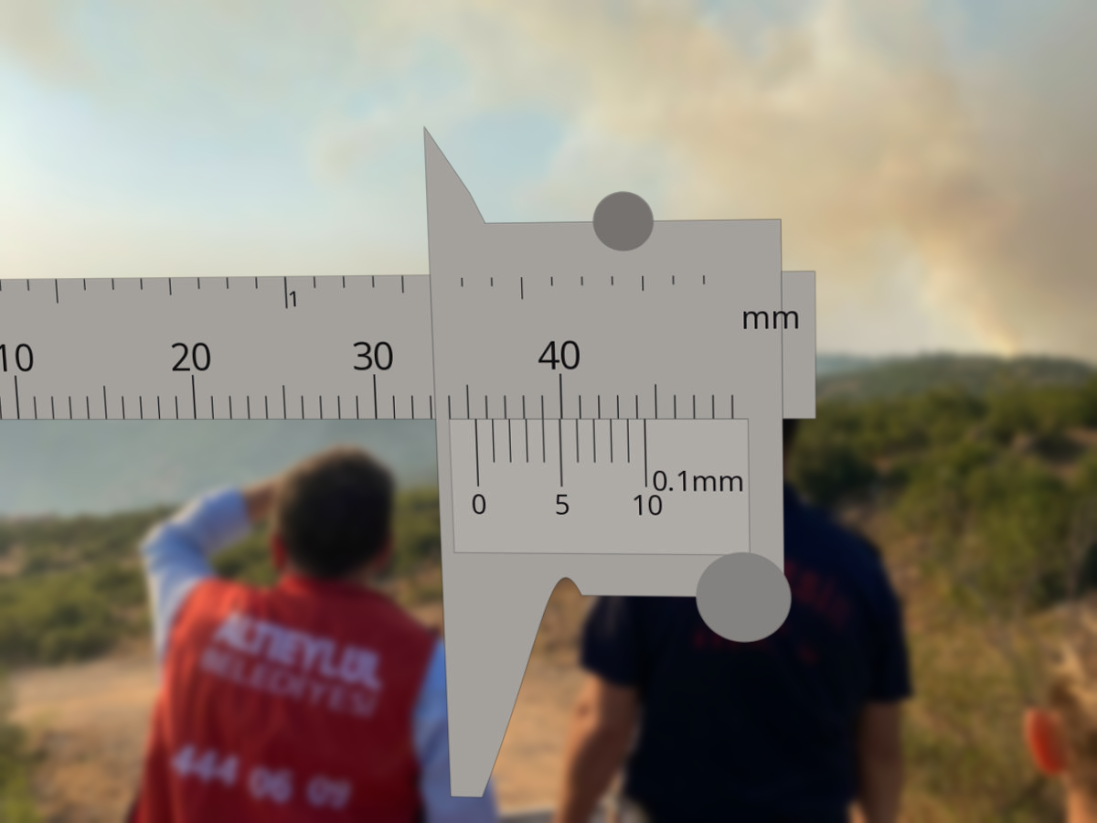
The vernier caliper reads 35.4 mm
